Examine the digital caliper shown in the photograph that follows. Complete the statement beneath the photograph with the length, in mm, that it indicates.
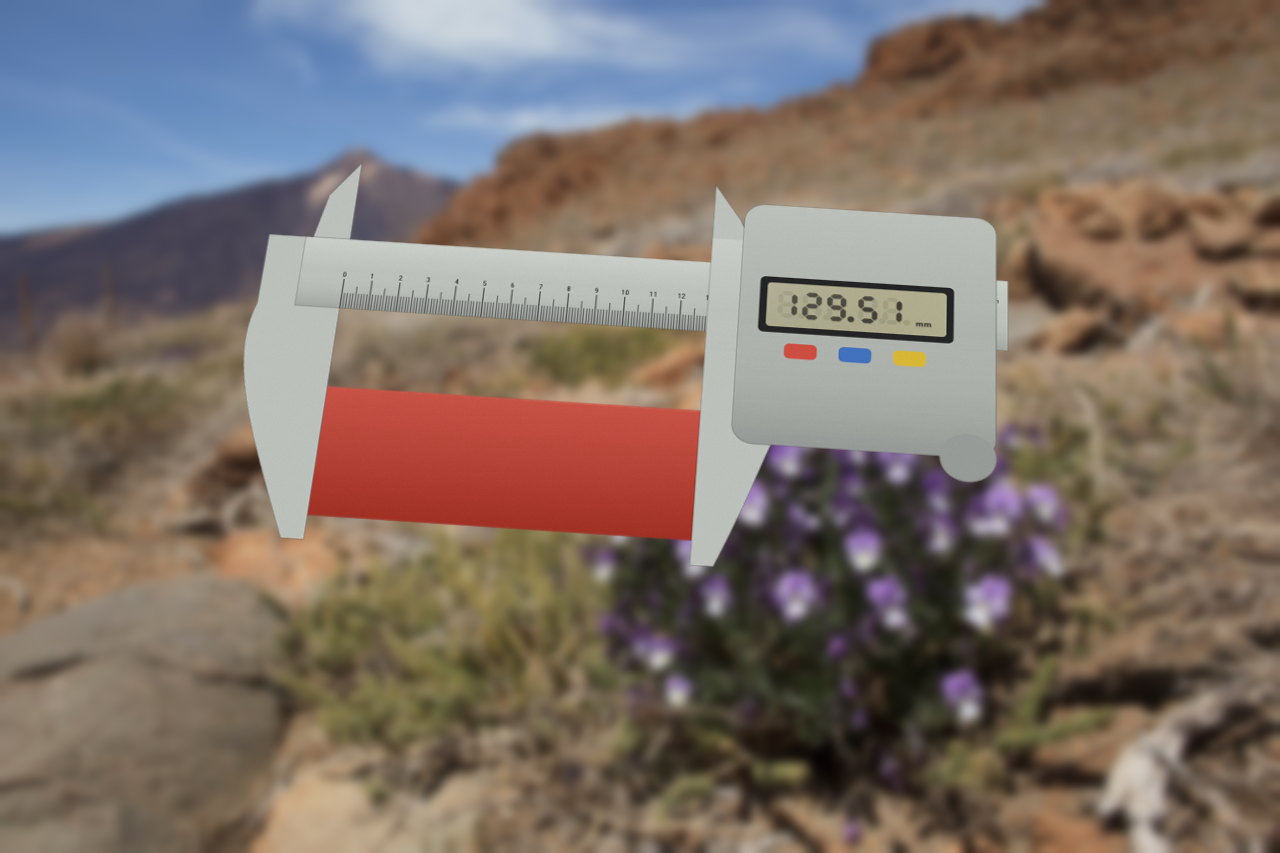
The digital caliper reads 129.51 mm
